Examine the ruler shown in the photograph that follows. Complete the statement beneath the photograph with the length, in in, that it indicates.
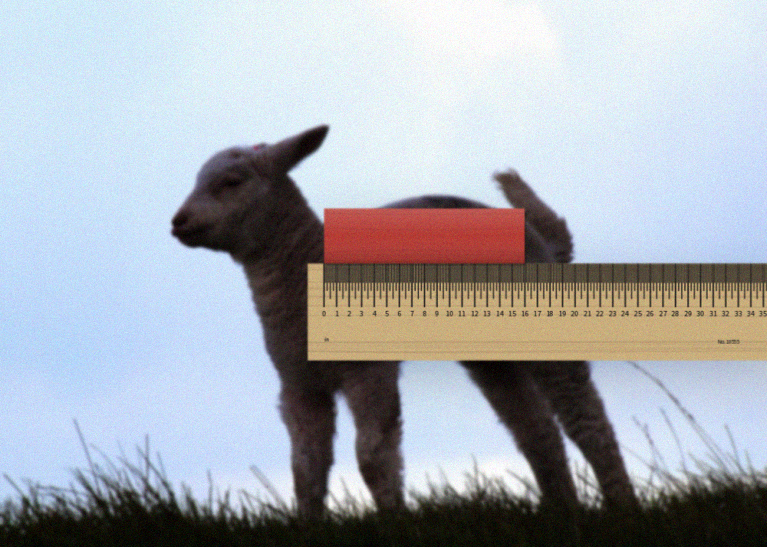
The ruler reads 16 in
